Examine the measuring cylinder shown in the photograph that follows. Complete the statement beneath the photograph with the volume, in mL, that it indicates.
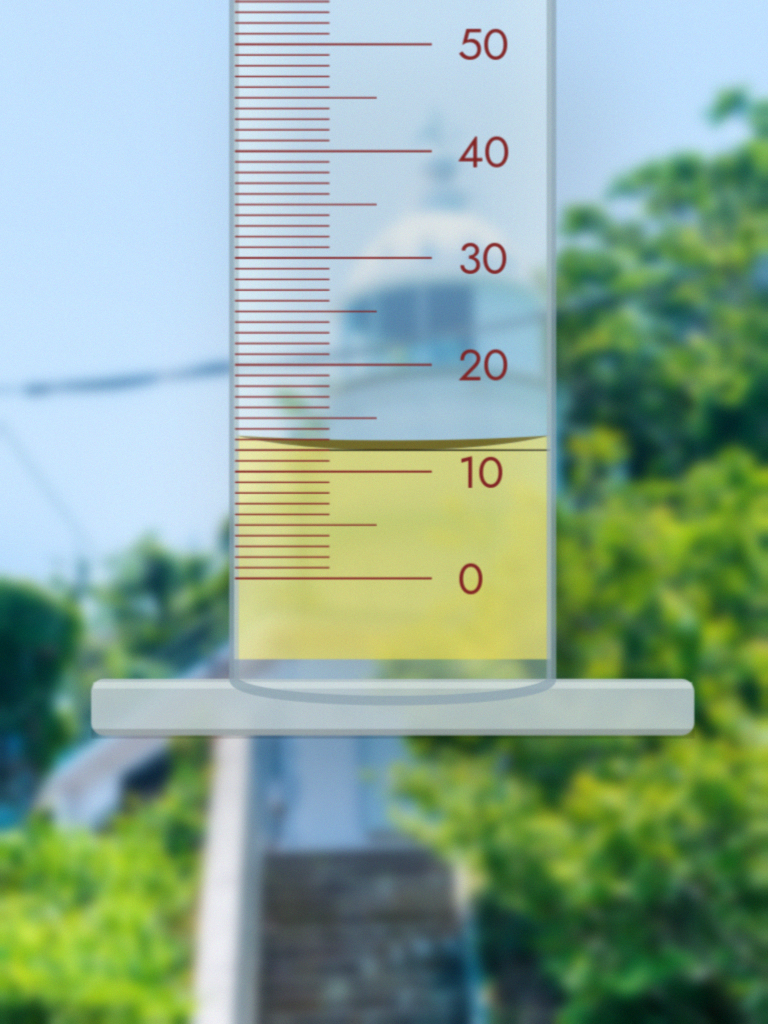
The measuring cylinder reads 12 mL
